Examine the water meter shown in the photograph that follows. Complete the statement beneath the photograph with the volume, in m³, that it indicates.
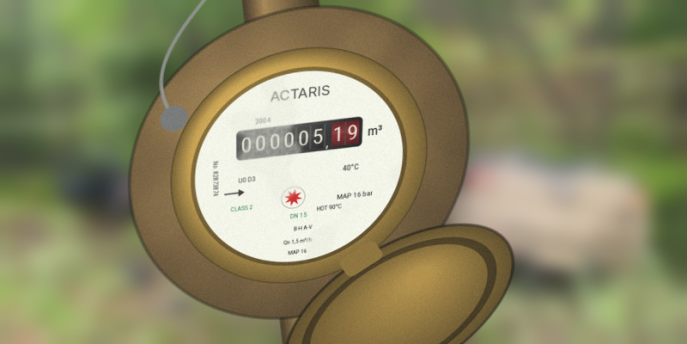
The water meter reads 5.19 m³
